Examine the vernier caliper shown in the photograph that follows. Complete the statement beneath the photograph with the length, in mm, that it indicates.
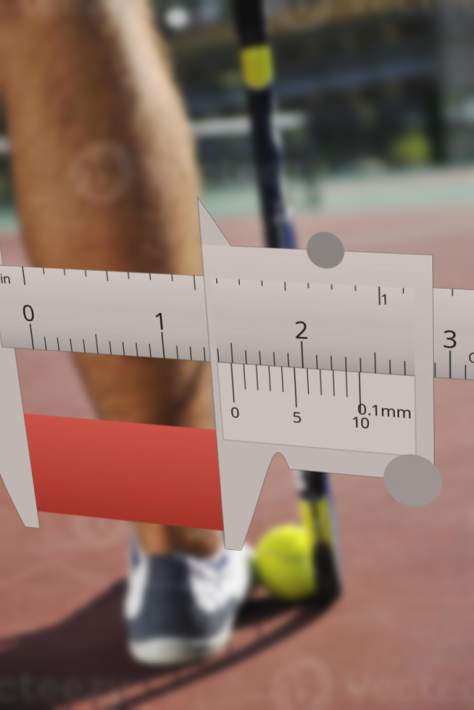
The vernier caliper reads 14.9 mm
